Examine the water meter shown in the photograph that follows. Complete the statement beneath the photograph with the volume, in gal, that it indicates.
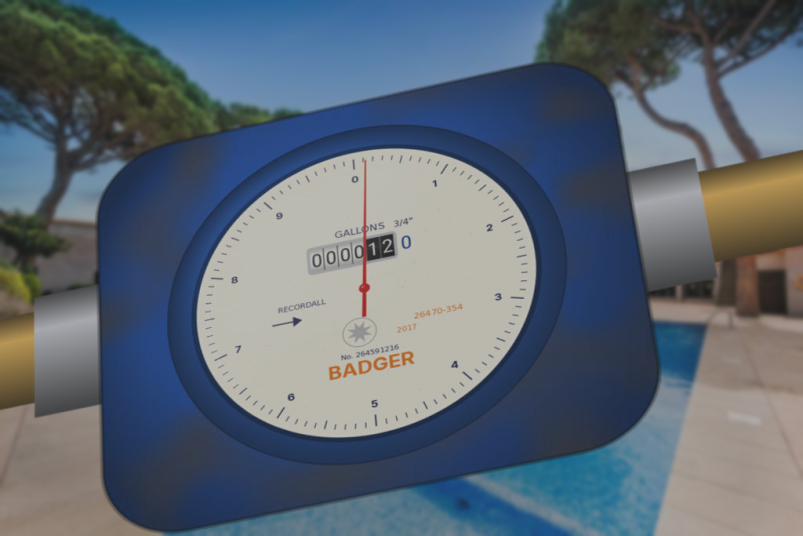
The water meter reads 120.1 gal
